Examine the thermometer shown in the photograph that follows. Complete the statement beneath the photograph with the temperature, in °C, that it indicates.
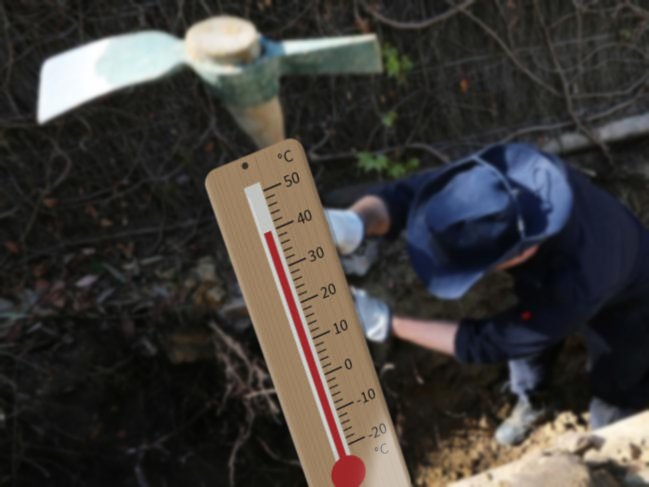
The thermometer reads 40 °C
